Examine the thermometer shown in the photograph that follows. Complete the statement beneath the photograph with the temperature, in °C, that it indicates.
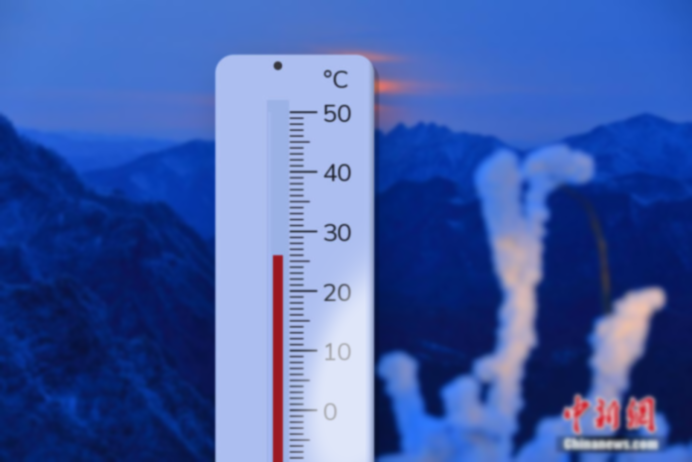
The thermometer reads 26 °C
